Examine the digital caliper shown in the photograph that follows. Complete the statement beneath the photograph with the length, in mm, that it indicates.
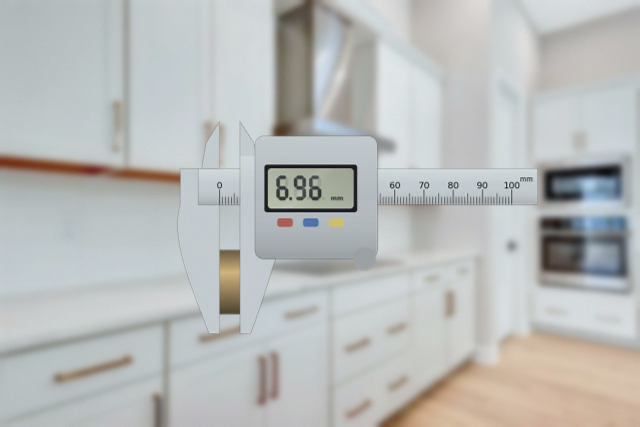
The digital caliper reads 6.96 mm
